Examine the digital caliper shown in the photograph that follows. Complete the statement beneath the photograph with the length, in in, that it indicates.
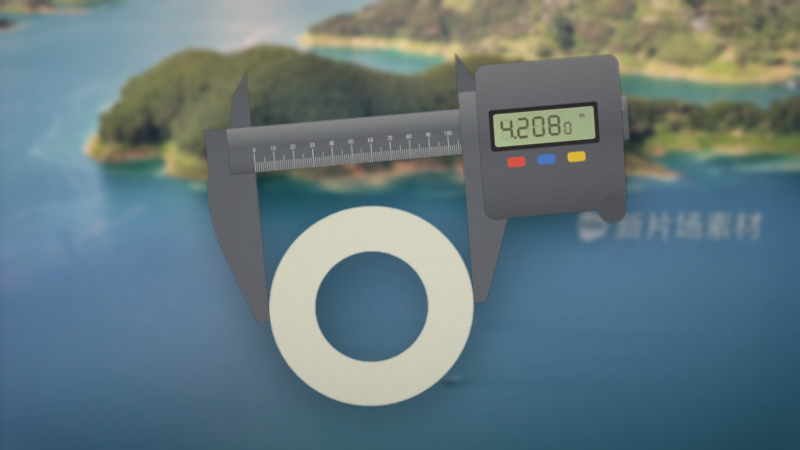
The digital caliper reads 4.2080 in
